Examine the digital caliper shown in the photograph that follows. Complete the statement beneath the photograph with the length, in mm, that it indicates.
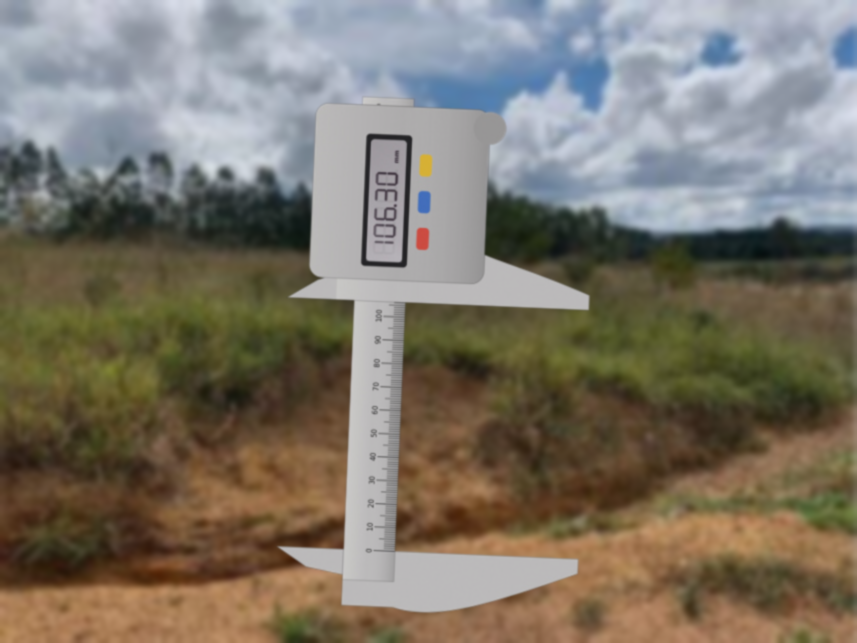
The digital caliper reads 106.30 mm
